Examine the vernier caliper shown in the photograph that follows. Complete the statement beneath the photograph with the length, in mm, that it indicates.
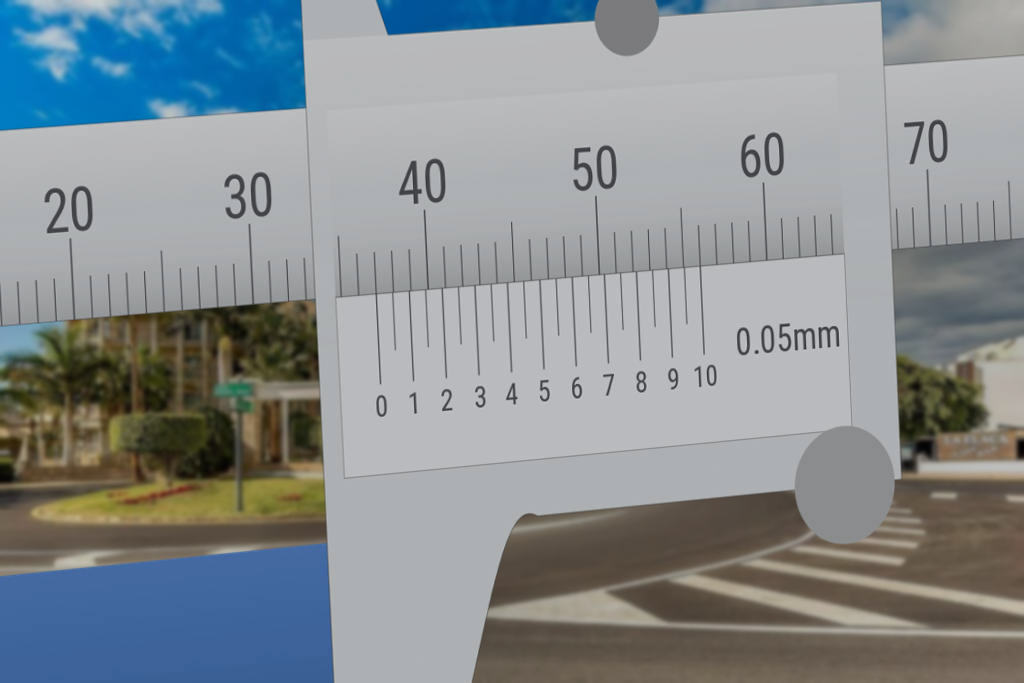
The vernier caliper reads 37.0 mm
